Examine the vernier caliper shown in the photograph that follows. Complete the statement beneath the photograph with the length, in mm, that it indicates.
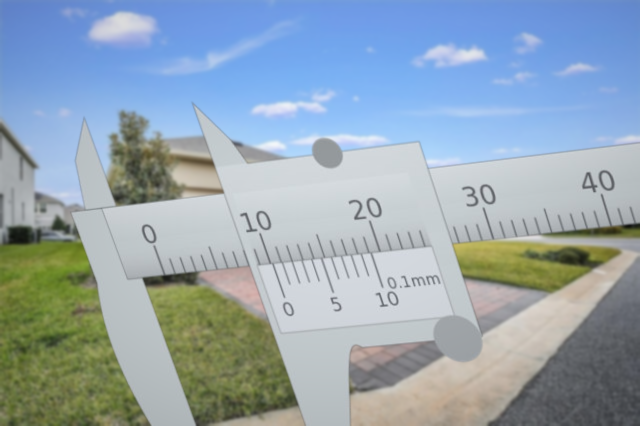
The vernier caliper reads 10.2 mm
